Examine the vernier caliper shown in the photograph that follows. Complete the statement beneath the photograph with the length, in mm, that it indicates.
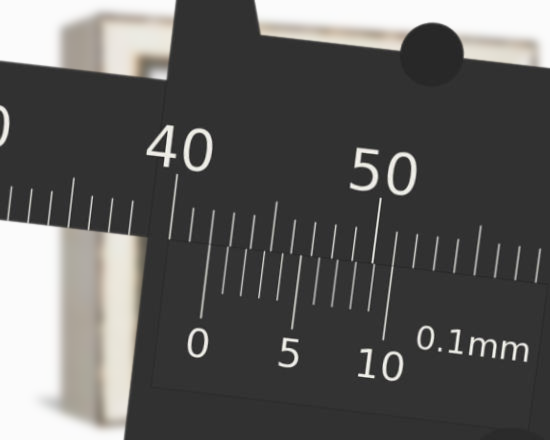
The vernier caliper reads 42.0 mm
